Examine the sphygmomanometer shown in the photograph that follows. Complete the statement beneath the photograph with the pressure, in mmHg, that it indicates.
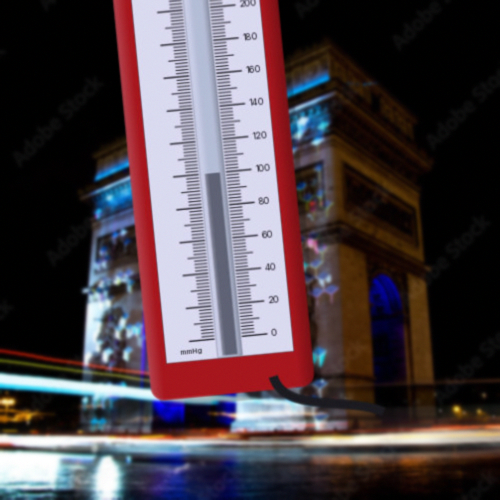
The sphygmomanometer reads 100 mmHg
